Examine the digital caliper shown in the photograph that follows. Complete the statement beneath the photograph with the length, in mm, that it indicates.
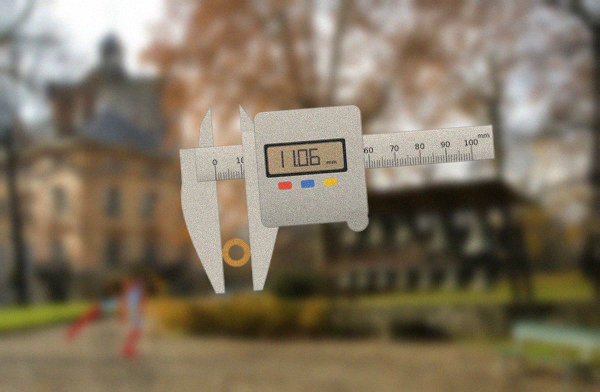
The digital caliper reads 11.06 mm
